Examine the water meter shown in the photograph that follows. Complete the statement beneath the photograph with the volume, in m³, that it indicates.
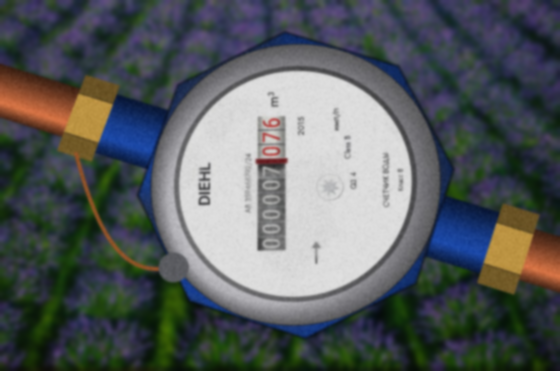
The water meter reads 7.076 m³
